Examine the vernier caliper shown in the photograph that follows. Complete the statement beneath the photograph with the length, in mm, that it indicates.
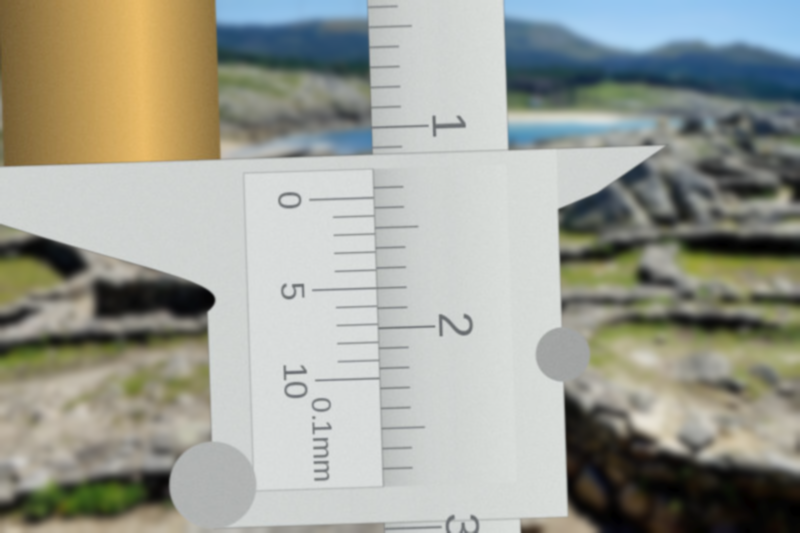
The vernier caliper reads 13.5 mm
